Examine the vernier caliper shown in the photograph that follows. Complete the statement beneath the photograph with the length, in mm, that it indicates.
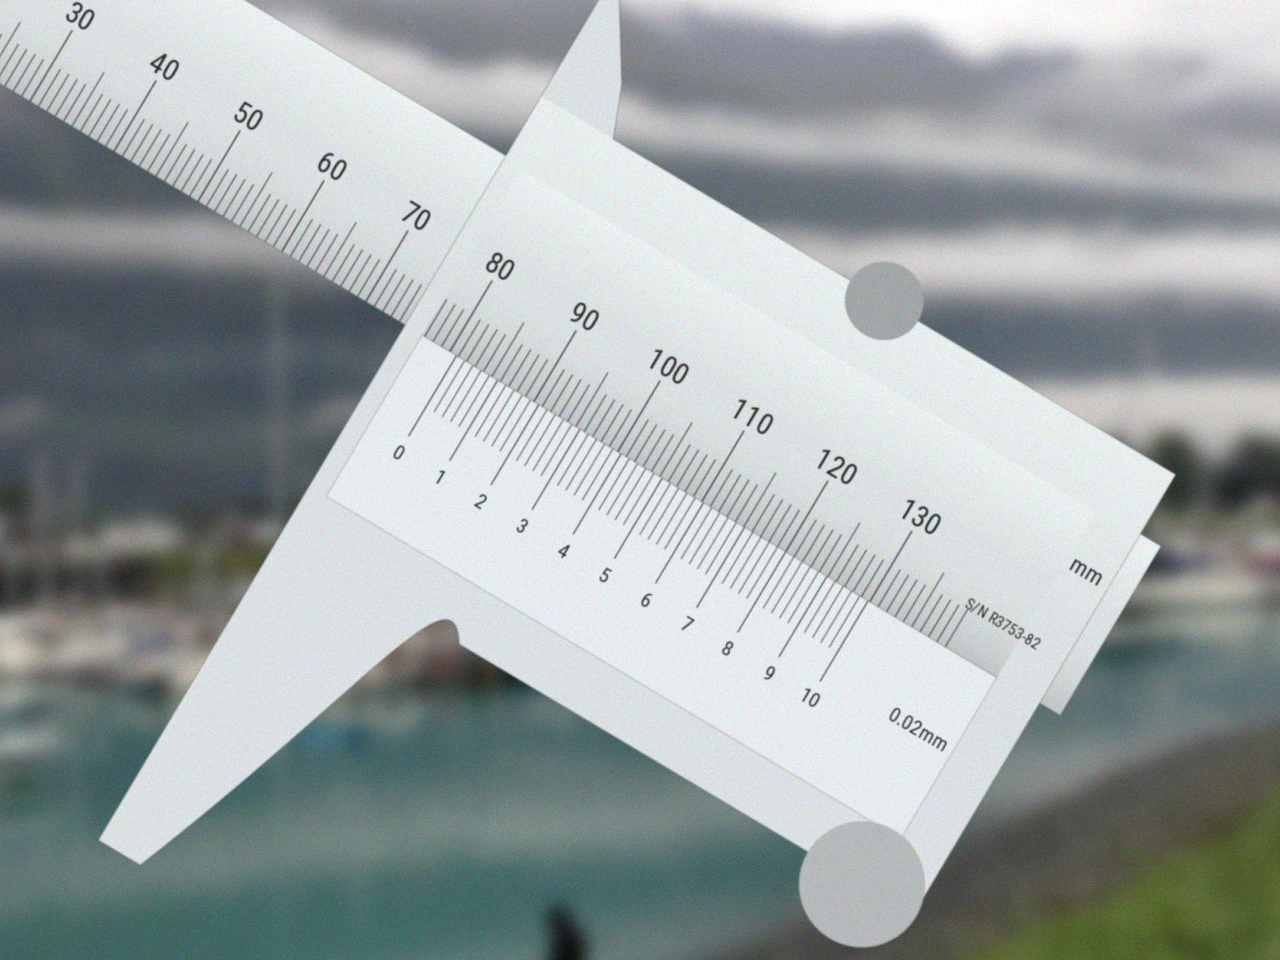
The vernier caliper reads 80.8 mm
